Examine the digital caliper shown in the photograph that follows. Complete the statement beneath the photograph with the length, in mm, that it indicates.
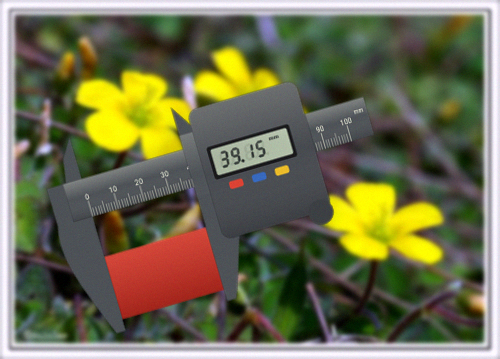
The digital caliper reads 39.15 mm
